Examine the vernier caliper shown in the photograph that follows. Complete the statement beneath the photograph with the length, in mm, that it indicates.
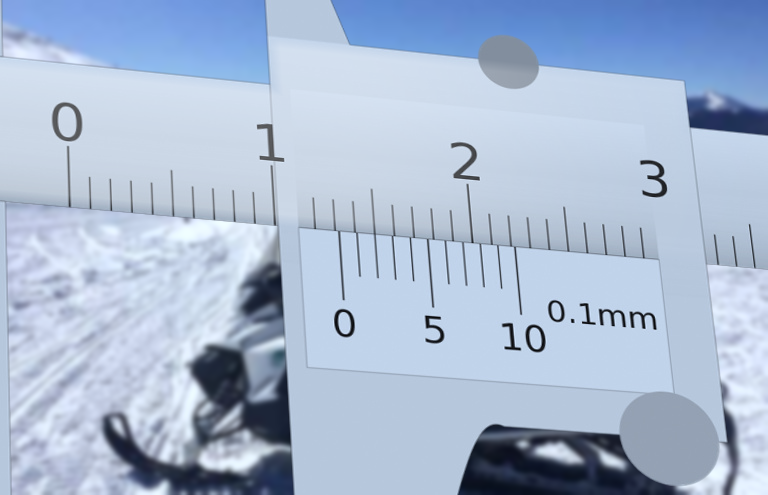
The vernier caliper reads 13.2 mm
